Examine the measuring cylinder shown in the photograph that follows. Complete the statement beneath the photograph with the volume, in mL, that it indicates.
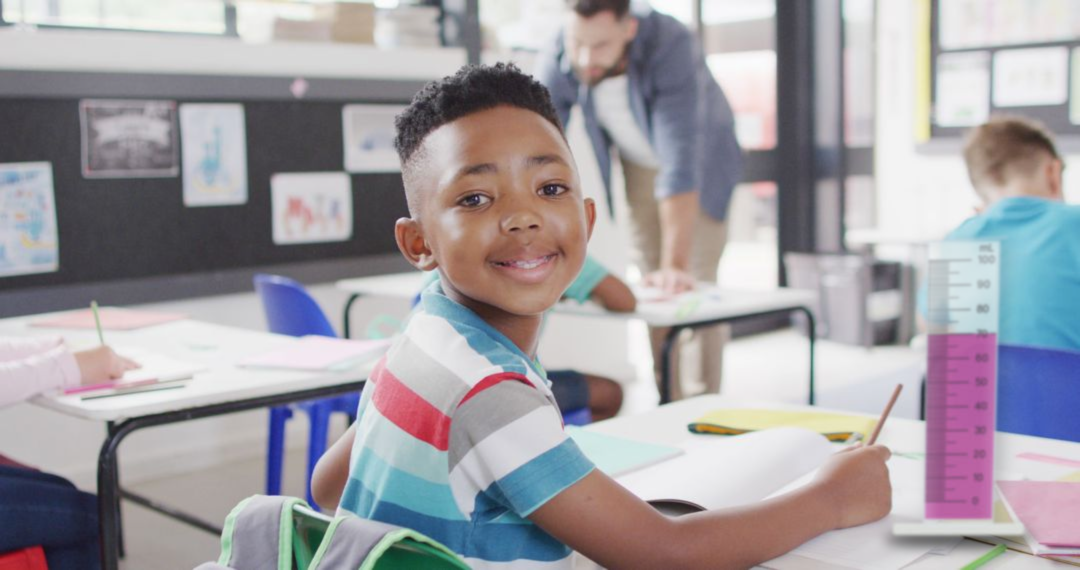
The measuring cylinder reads 70 mL
